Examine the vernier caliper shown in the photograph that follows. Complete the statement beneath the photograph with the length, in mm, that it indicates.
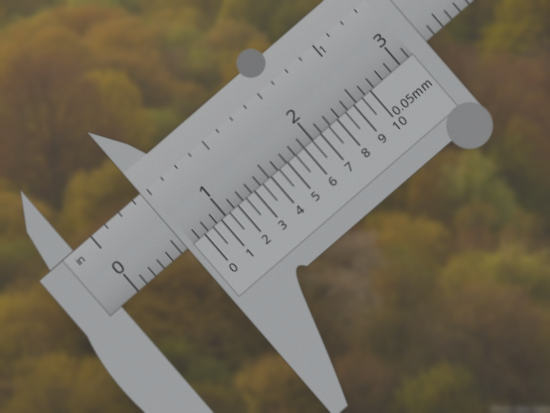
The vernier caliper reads 7.6 mm
